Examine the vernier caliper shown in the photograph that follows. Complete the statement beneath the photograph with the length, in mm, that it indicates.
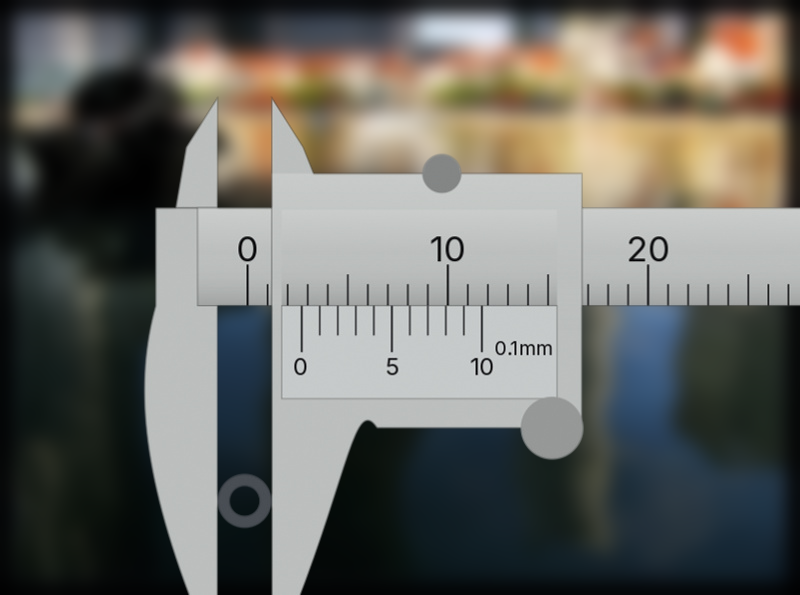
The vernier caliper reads 2.7 mm
